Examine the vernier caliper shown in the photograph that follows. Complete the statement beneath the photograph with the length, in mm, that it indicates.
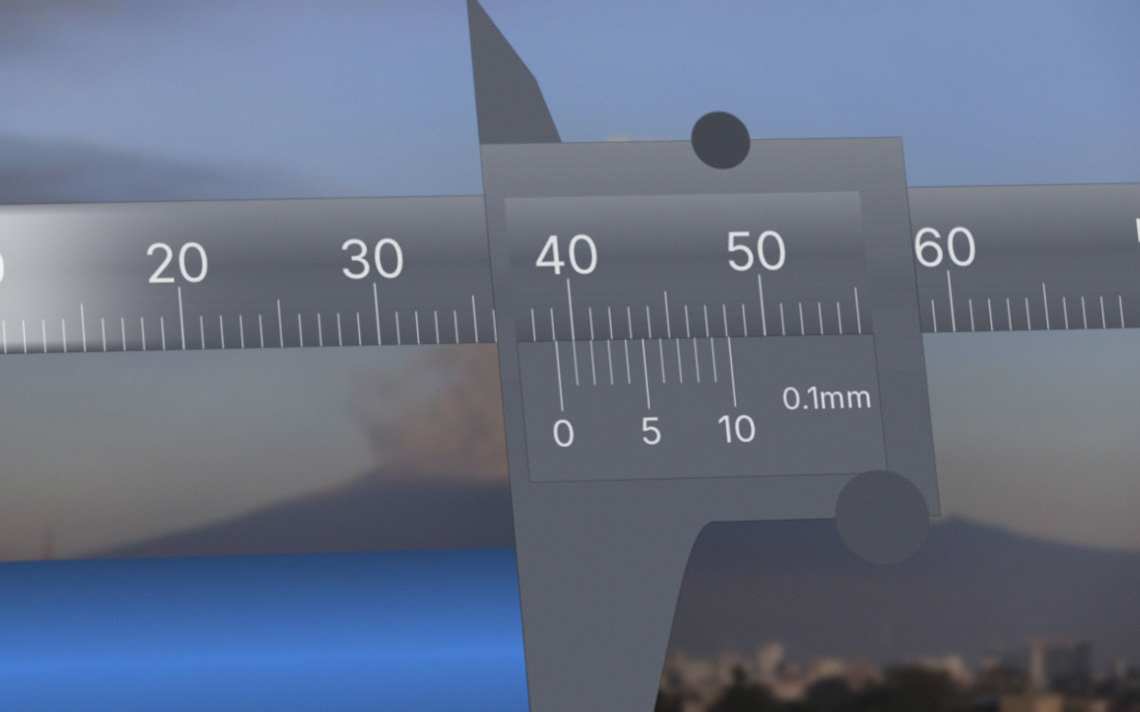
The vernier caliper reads 39.1 mm
